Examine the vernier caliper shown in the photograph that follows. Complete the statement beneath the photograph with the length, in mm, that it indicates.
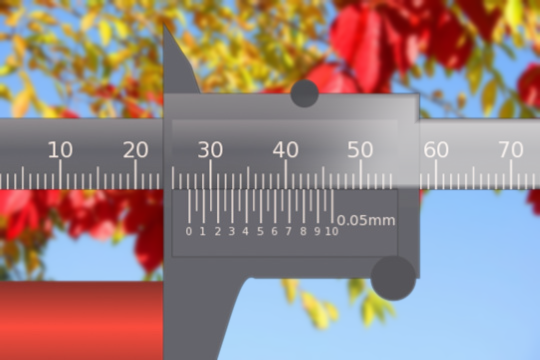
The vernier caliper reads 27.2 mm
